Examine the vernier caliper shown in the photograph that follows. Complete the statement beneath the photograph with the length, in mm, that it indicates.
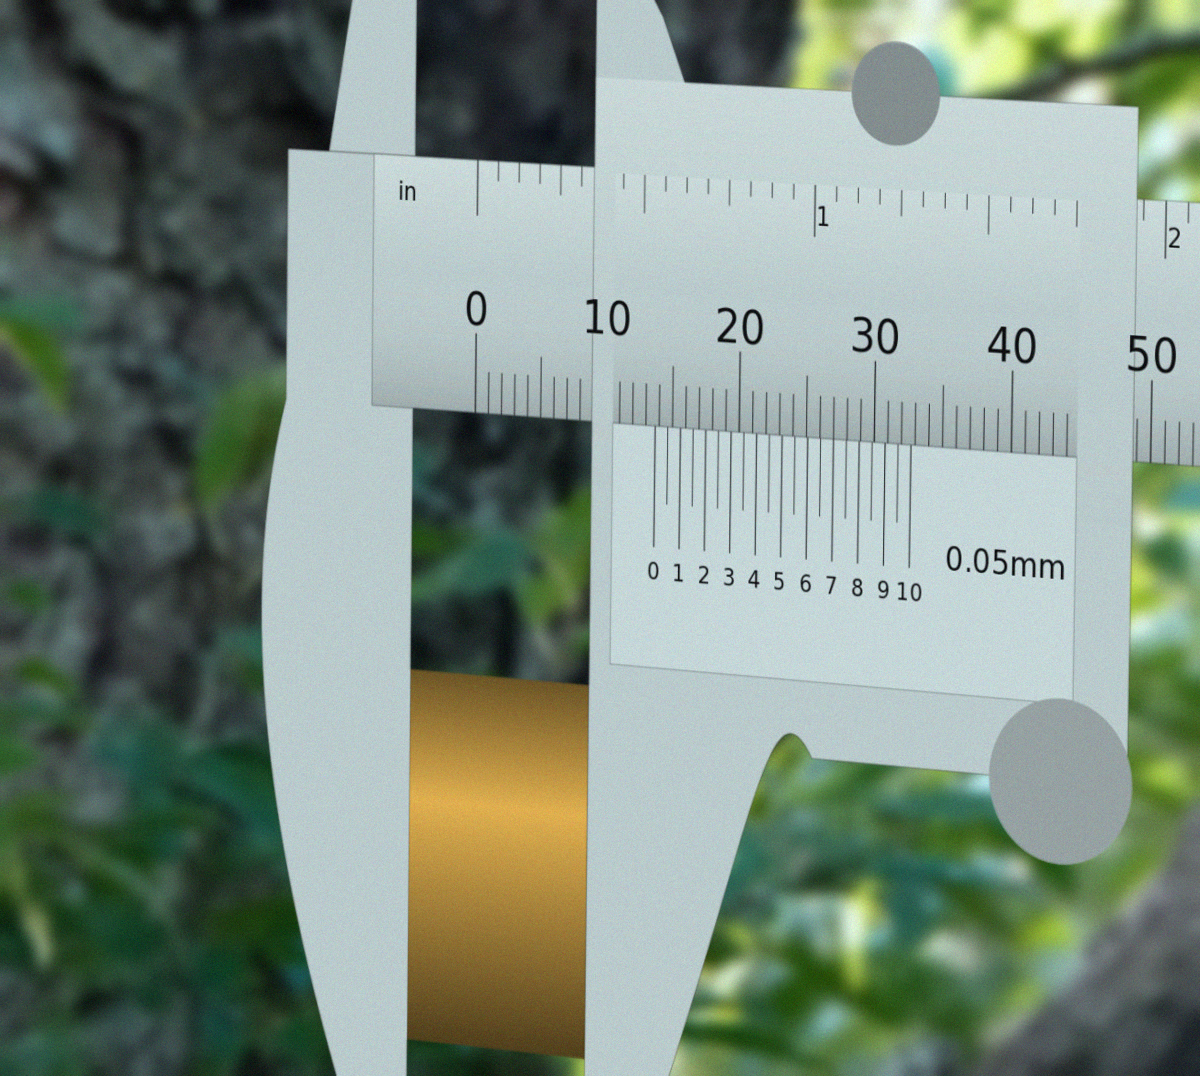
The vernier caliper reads 13.7 mm
